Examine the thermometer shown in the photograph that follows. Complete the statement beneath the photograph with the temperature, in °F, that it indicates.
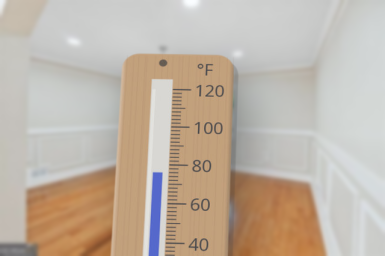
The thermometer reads 76 °F
